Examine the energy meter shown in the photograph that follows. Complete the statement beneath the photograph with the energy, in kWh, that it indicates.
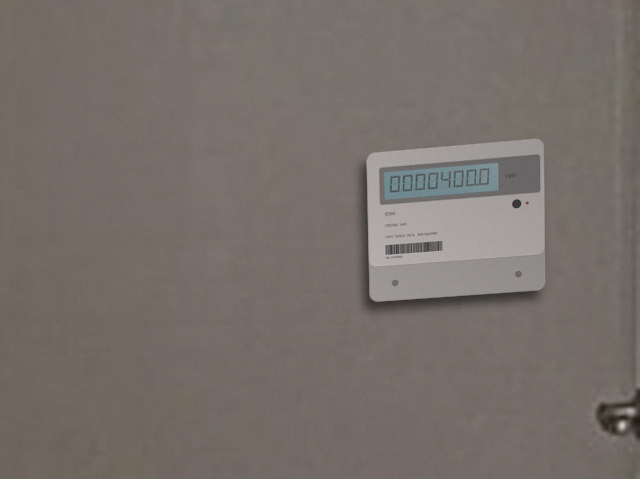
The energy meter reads 400.0 kWh
